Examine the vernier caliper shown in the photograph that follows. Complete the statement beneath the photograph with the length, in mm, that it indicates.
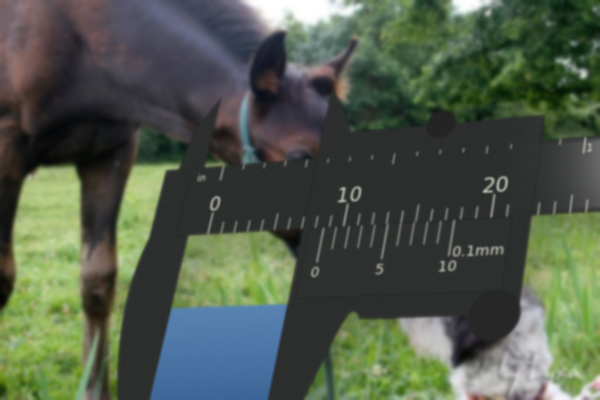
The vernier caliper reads 8.6 mm
